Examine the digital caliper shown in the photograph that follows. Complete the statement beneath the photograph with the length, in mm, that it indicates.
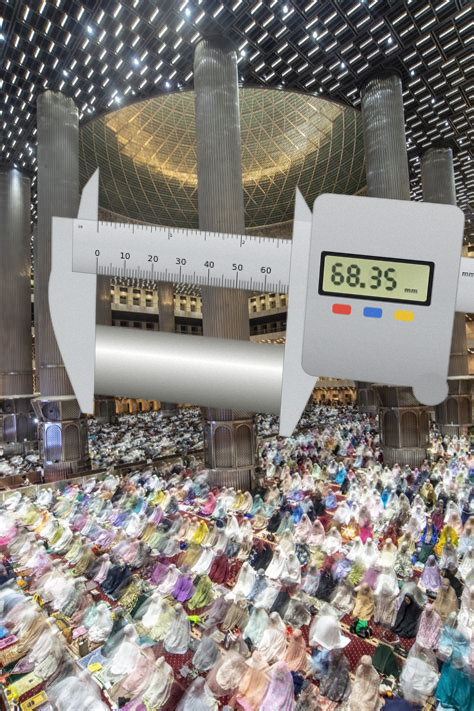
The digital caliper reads 68.35 mm
